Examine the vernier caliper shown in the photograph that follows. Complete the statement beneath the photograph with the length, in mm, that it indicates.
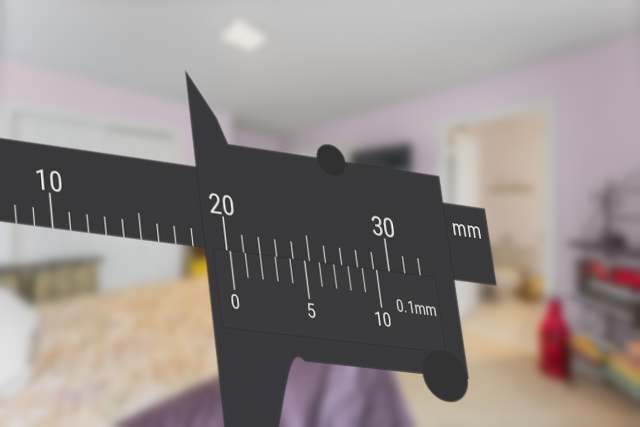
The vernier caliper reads 20.2 mm
